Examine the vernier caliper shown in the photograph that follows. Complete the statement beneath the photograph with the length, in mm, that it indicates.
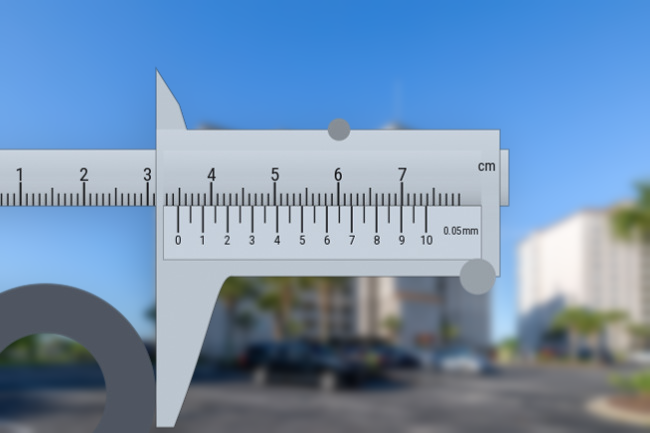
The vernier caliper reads 34.8 mm
